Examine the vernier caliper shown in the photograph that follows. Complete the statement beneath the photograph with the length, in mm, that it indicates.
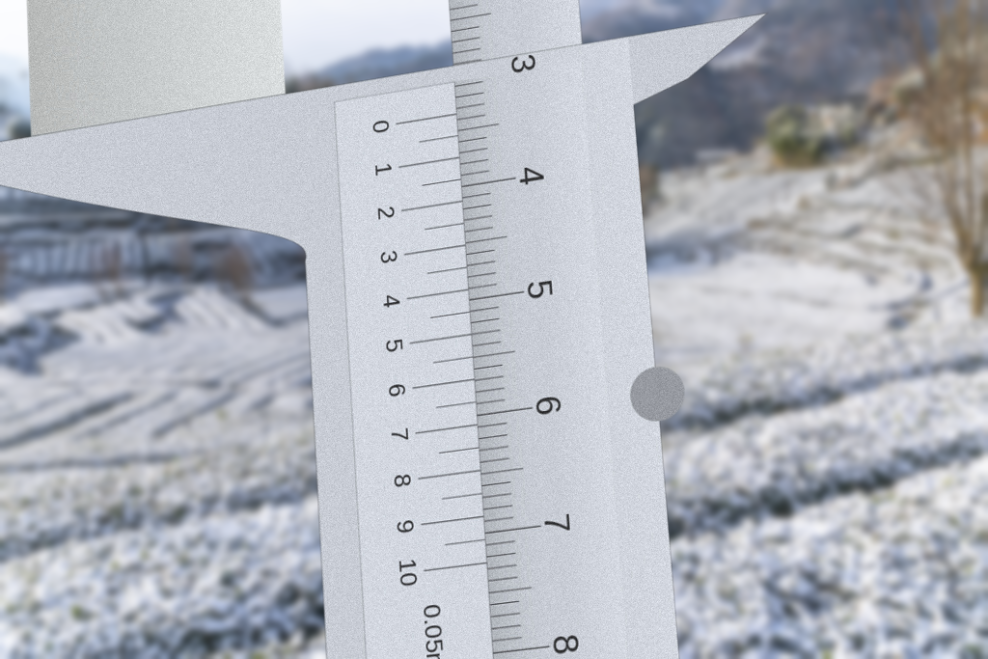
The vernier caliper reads 33.5 mm
